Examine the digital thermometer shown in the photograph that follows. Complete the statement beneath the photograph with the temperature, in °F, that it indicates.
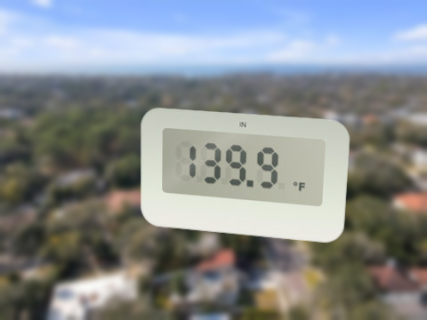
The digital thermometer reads 139.9 °F
